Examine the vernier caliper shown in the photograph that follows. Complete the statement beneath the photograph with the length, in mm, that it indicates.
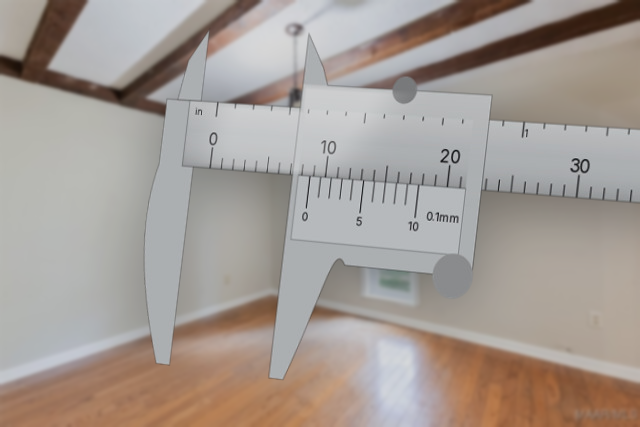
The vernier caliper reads 8.7 mm
